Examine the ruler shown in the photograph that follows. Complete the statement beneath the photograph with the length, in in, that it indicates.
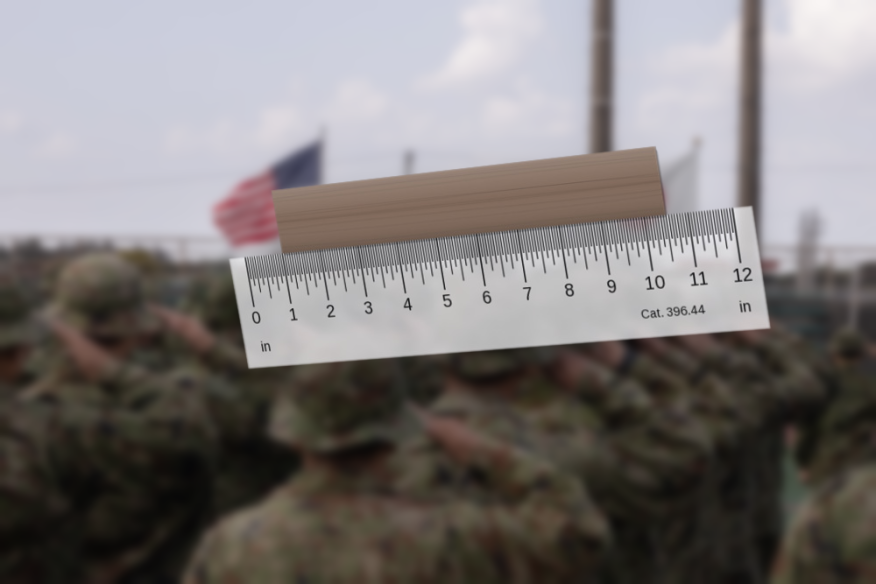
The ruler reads 9.5 in
